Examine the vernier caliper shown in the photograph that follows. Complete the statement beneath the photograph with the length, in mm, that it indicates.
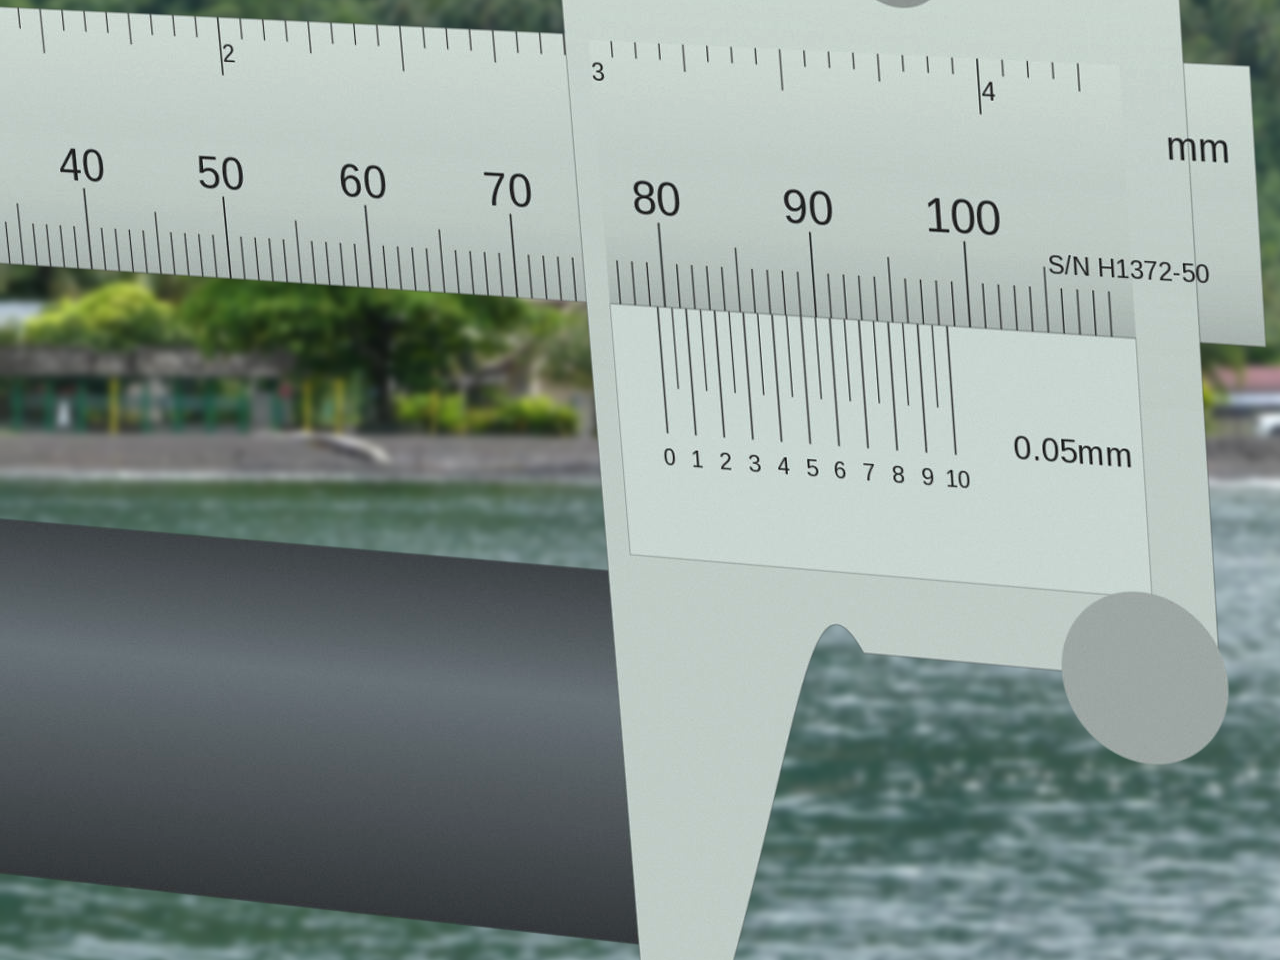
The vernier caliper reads 79.5 mm
